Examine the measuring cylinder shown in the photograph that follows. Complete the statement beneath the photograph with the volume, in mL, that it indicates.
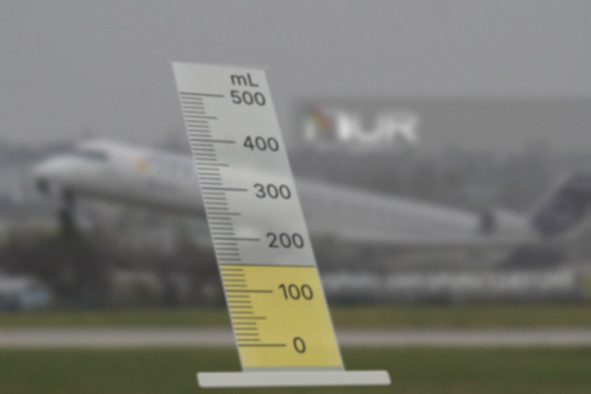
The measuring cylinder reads 150 mL
